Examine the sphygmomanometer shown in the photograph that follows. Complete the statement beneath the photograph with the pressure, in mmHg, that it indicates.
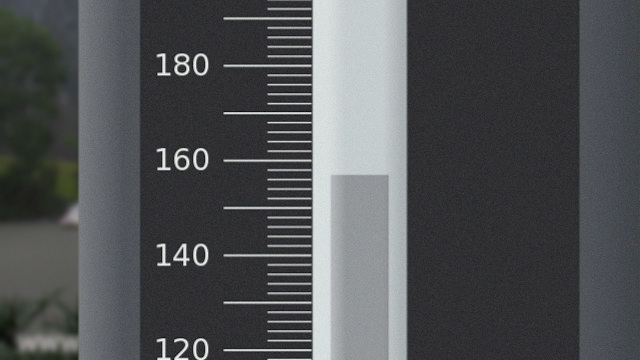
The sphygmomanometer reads 157 mmHg
